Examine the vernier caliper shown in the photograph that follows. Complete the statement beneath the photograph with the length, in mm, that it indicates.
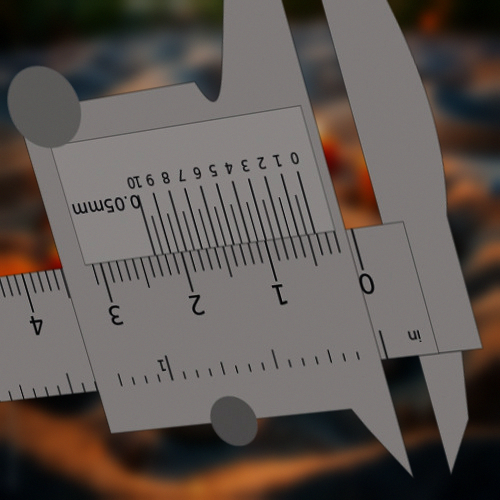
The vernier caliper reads 4.2 mm
